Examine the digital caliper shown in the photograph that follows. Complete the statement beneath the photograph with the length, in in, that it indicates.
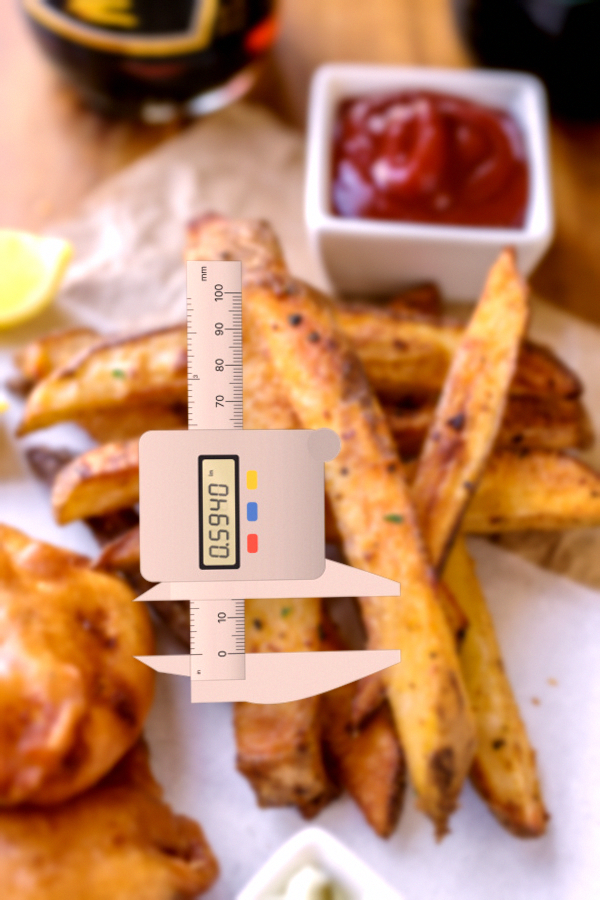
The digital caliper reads 0.5940 in
